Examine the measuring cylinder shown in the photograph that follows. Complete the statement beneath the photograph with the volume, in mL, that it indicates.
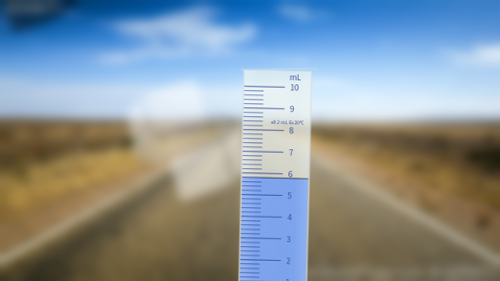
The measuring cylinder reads 5.8 mL
